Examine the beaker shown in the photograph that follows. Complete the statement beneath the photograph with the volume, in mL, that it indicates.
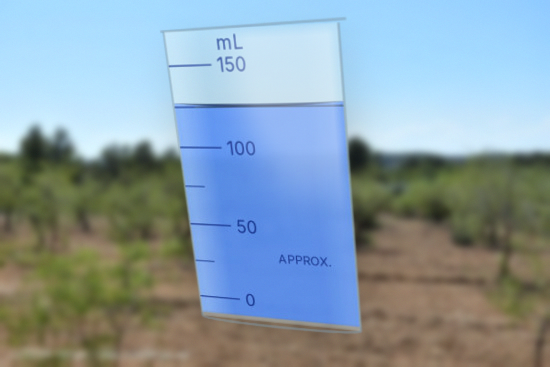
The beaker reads 125 mL
